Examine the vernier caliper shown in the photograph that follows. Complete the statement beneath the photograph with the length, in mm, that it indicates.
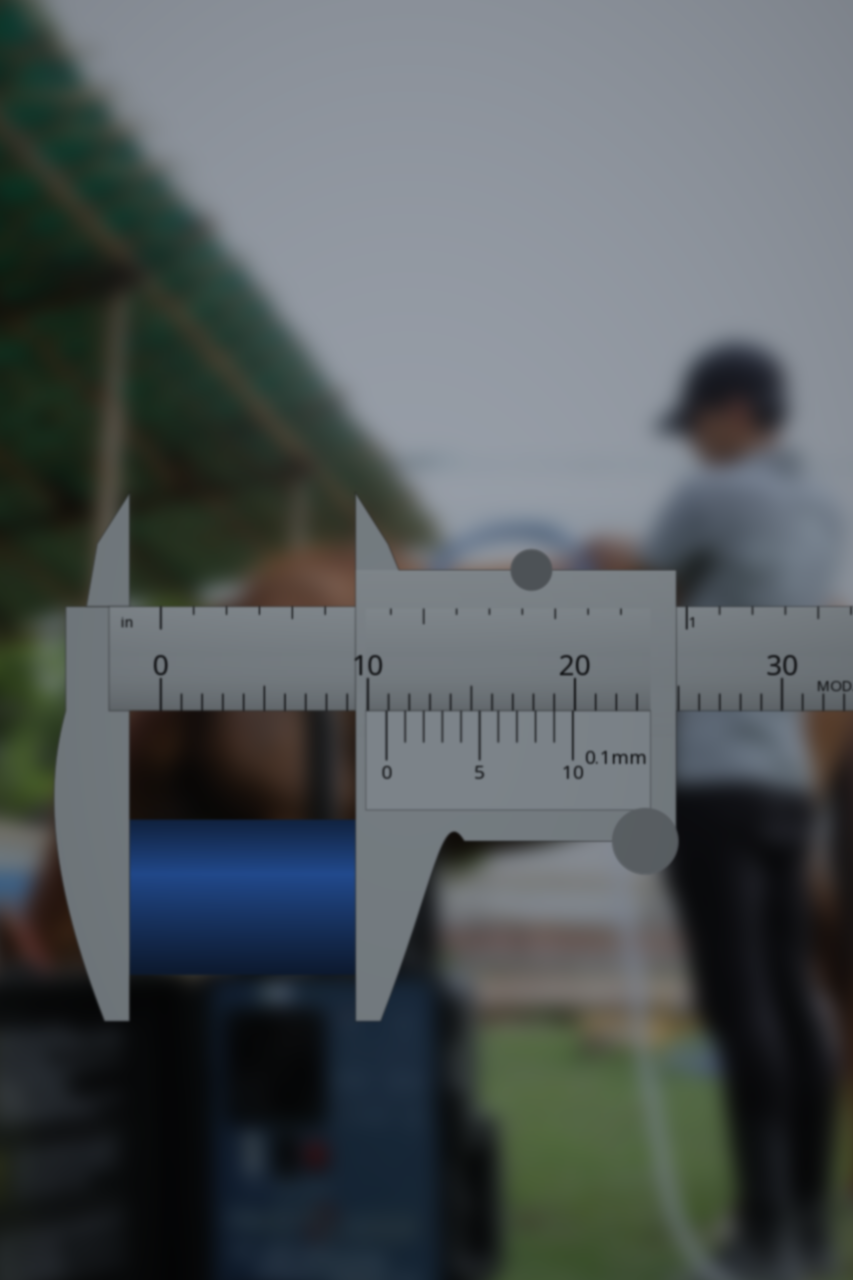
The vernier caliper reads 10.9 mm
